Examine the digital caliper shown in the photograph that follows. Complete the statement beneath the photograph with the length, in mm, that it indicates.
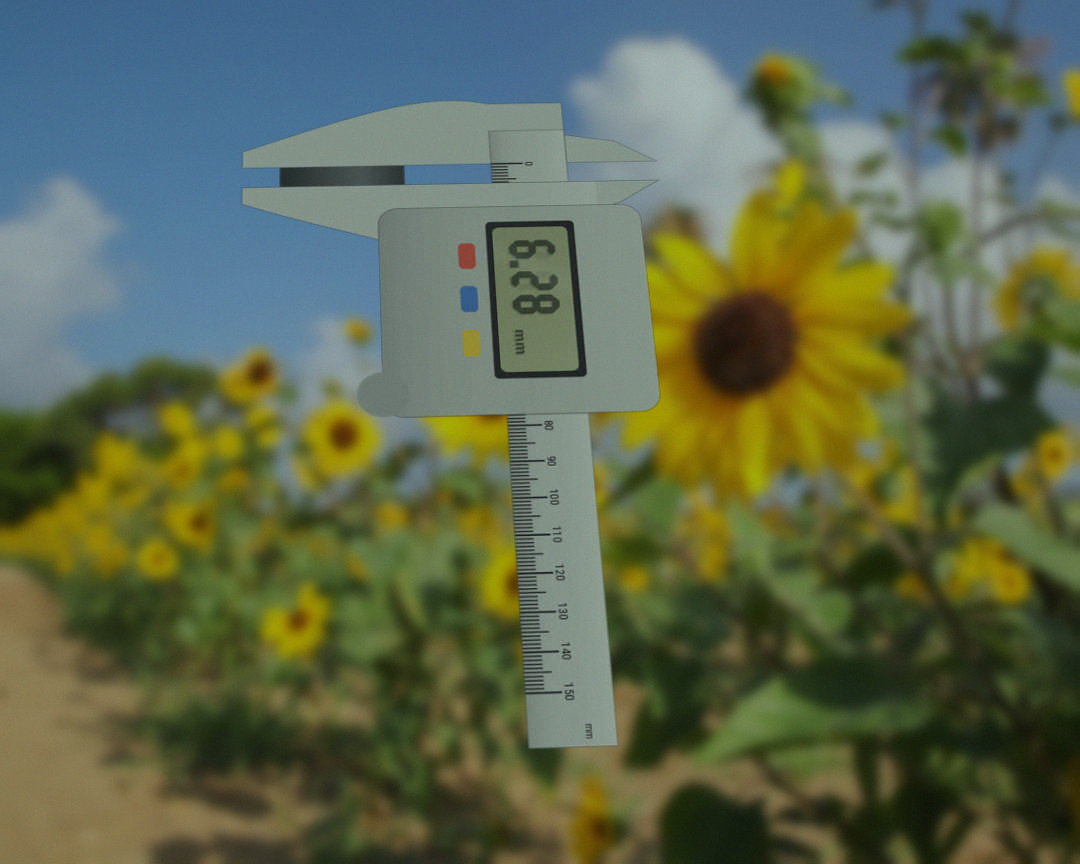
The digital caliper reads 6.28 mm
